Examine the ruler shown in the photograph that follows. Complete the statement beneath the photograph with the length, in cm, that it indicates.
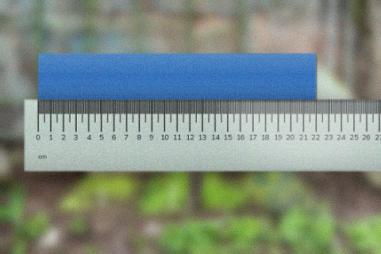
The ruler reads 22 cm
